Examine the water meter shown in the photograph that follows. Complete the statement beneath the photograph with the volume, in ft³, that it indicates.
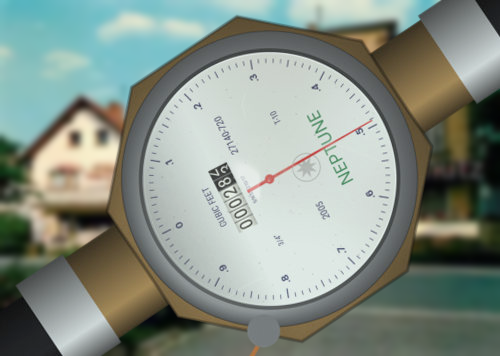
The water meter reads 282.49 ft³
